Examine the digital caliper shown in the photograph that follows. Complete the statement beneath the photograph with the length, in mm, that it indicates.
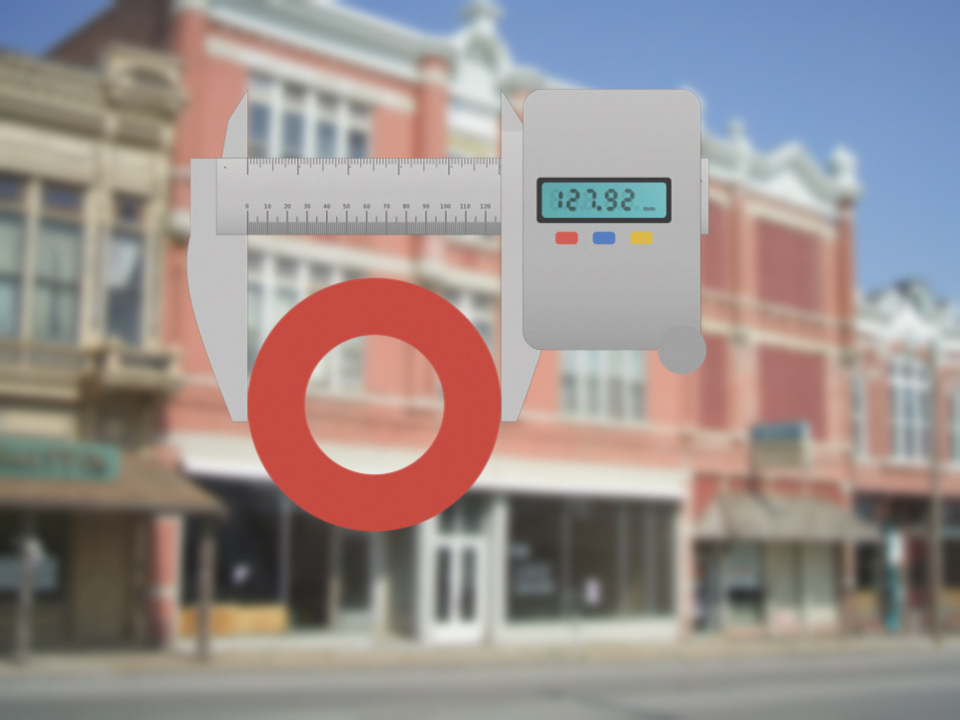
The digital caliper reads 127.92 mm
